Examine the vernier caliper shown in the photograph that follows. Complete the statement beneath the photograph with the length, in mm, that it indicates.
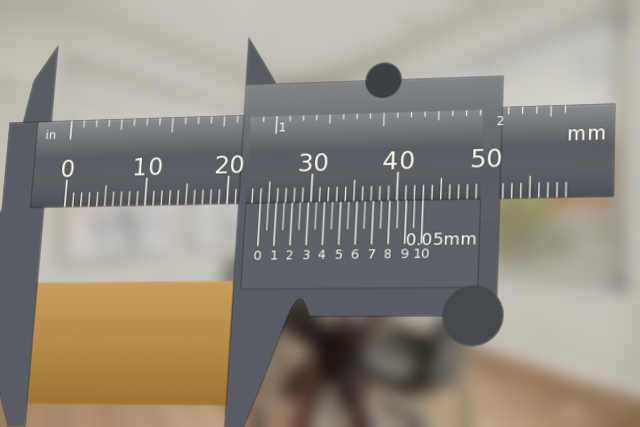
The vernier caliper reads 24.0 mm
